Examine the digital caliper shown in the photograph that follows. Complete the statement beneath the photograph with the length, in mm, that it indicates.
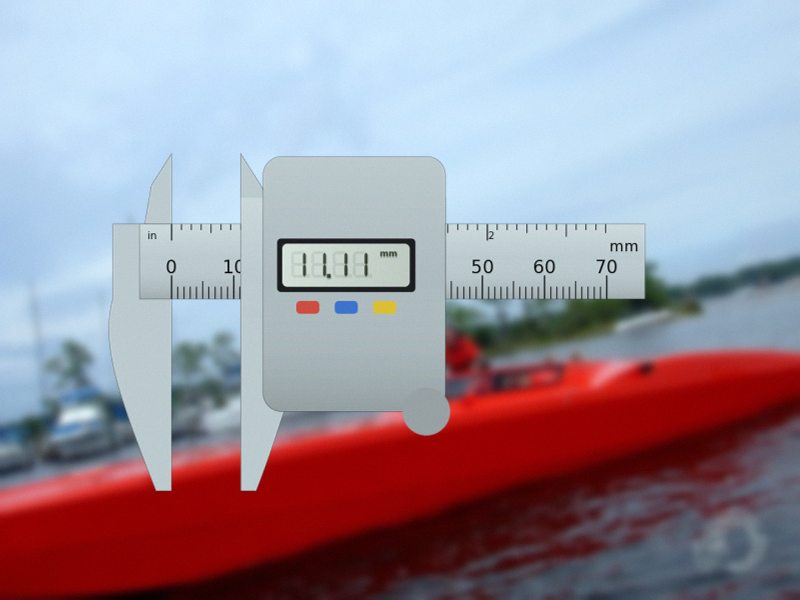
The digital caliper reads 11.11 mm
